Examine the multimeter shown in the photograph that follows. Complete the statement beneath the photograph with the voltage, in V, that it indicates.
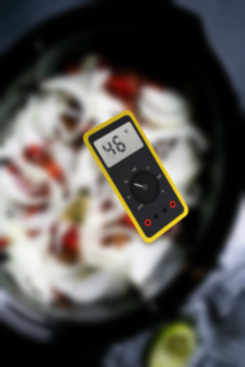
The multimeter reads 46 V
